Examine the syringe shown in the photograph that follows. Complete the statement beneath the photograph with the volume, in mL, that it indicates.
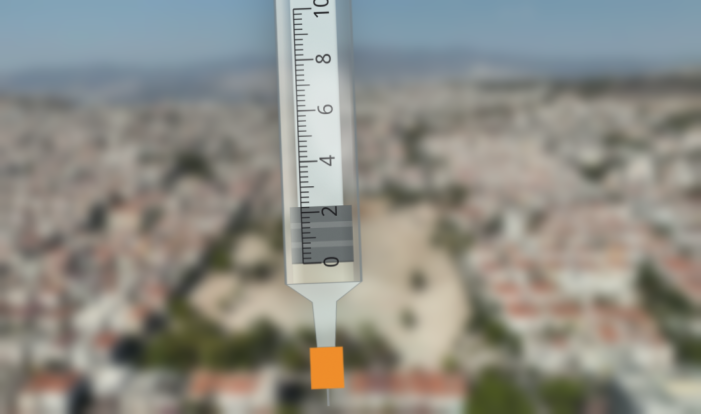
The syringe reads 0 mL
